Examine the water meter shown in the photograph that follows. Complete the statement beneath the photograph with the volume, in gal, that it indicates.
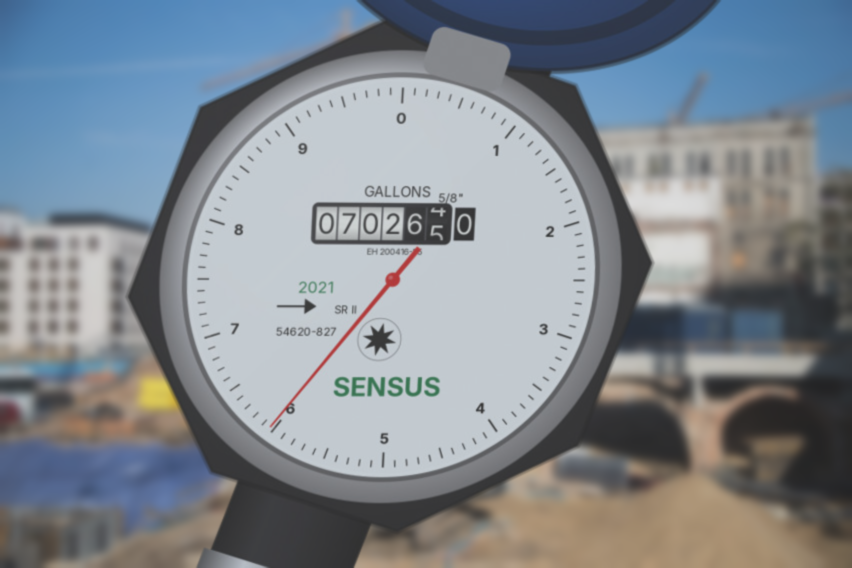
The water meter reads 702646.0 gal
